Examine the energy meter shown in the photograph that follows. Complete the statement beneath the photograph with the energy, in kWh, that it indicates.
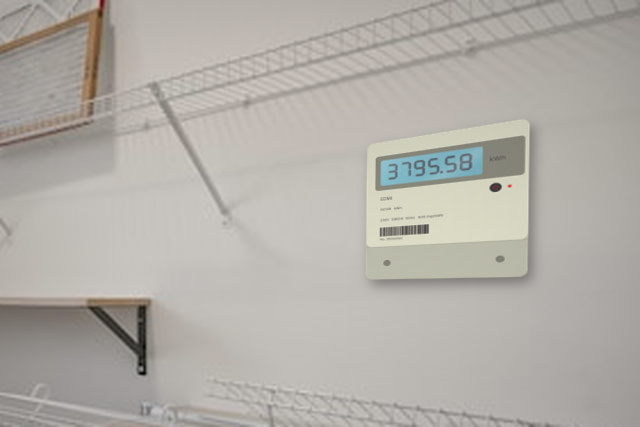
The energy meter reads 3795.58 kWh
